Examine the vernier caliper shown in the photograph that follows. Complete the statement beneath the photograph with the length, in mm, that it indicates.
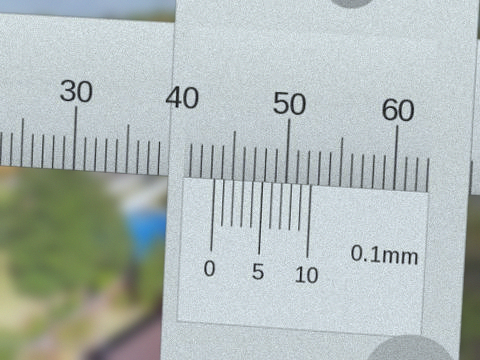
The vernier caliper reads 43.3 mm
